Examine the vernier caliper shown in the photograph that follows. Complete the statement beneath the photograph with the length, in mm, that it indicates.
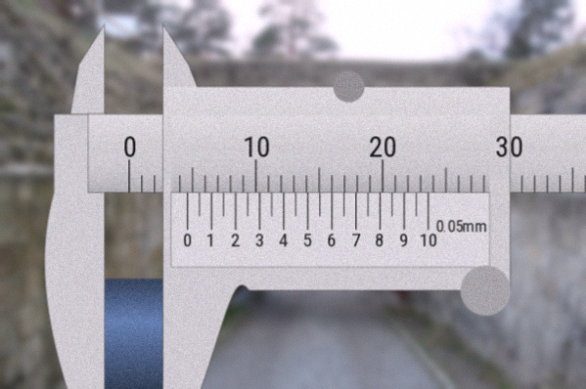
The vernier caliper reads 4.6 mm
